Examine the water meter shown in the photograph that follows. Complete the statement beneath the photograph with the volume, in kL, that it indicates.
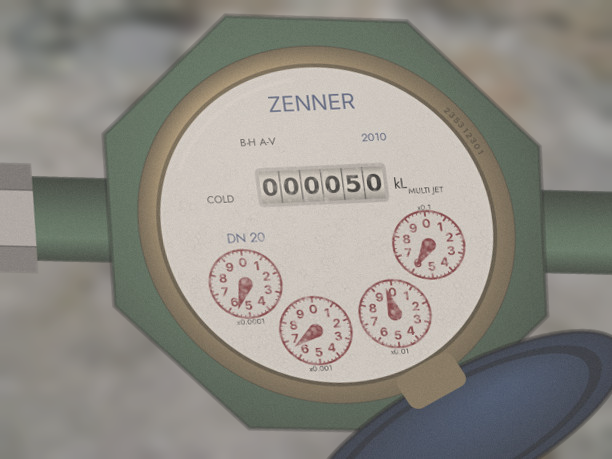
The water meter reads 50.5965 kL
